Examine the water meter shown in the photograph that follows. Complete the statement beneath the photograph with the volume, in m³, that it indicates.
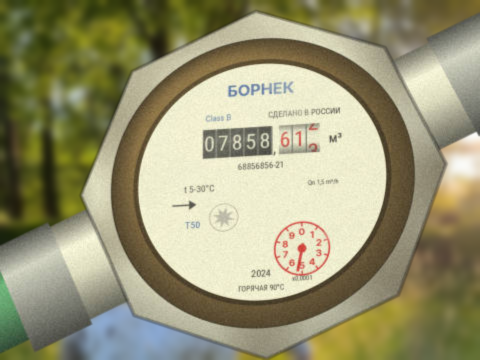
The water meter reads 7858.6125 m³
